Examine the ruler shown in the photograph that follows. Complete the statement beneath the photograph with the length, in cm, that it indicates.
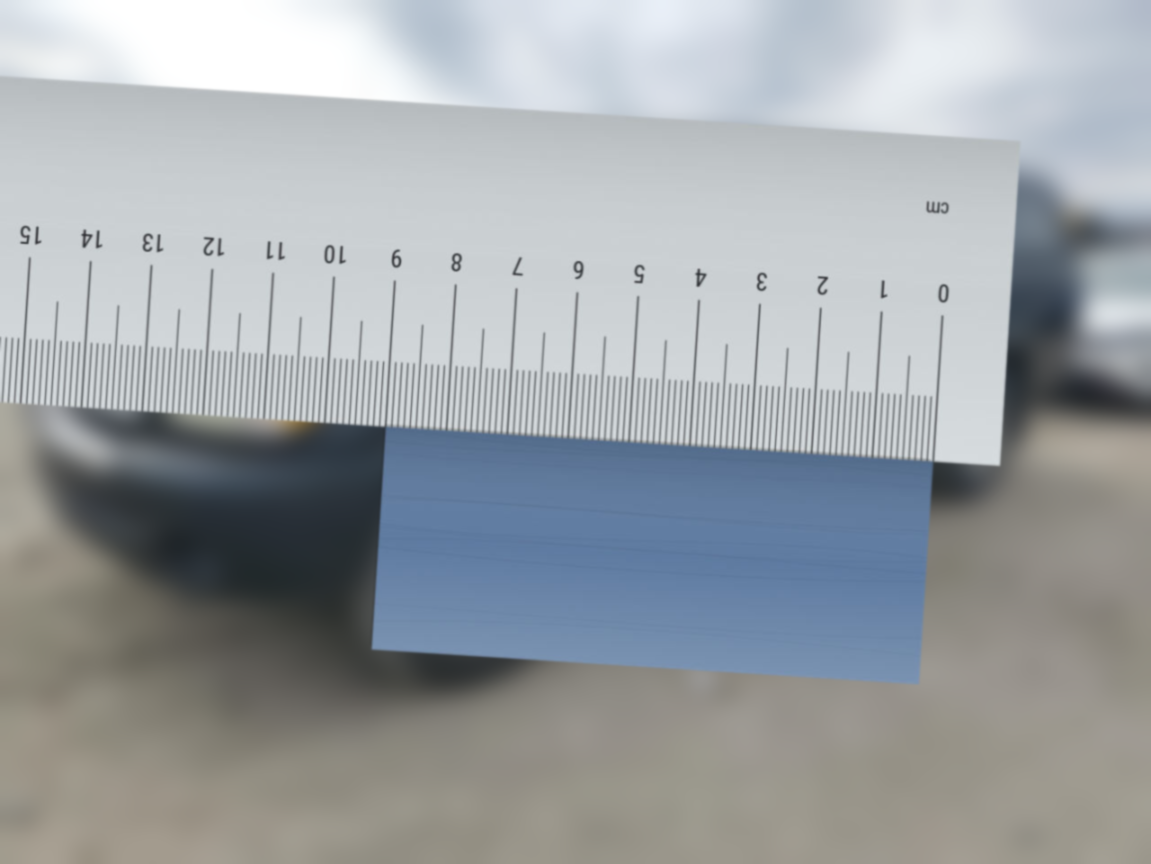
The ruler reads 9 cm
